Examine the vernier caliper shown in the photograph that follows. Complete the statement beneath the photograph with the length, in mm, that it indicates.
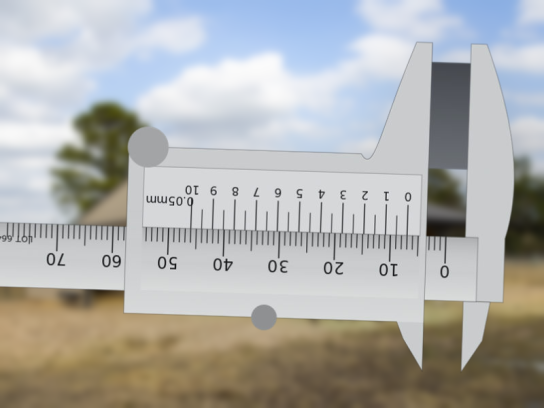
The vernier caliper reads 7.0 mm
